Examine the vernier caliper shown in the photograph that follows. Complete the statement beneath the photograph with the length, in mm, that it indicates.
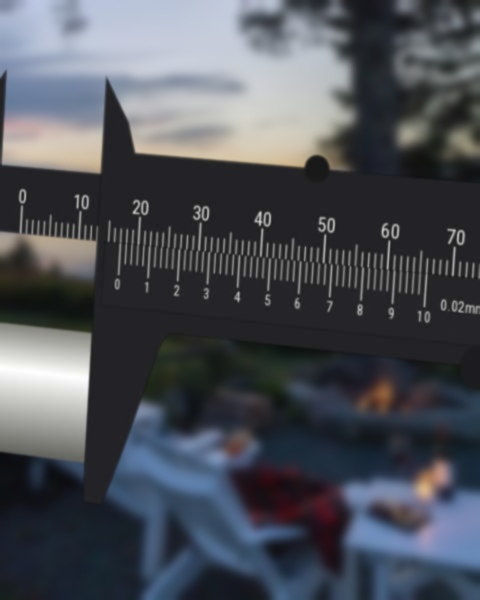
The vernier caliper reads 17.0 mm
